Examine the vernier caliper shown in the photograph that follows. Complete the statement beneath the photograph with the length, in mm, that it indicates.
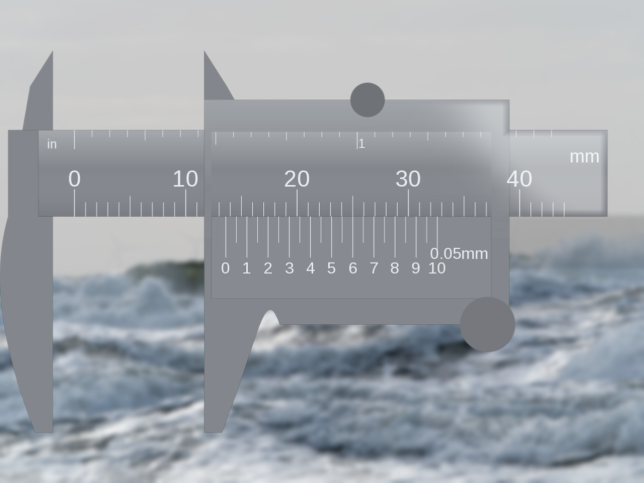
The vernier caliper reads 13.6 mm
